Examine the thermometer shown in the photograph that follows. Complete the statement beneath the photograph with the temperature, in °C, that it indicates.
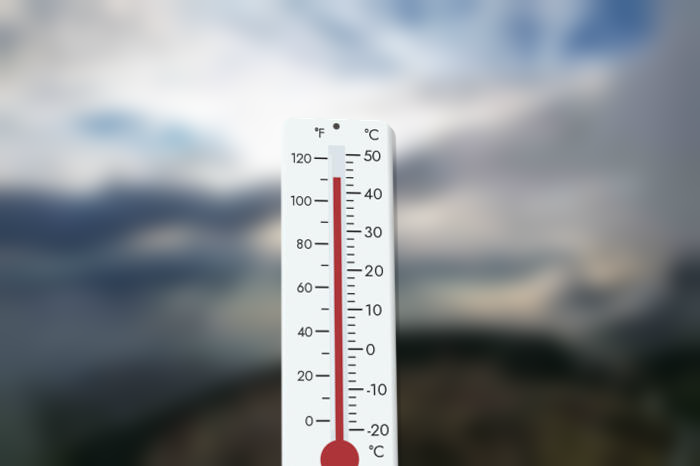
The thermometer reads 44 °C
